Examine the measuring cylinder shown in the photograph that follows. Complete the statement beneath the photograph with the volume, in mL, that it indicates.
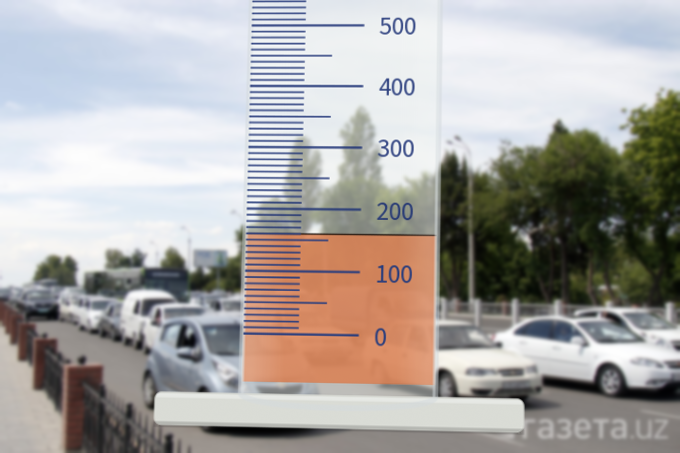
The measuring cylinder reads 160 mL
